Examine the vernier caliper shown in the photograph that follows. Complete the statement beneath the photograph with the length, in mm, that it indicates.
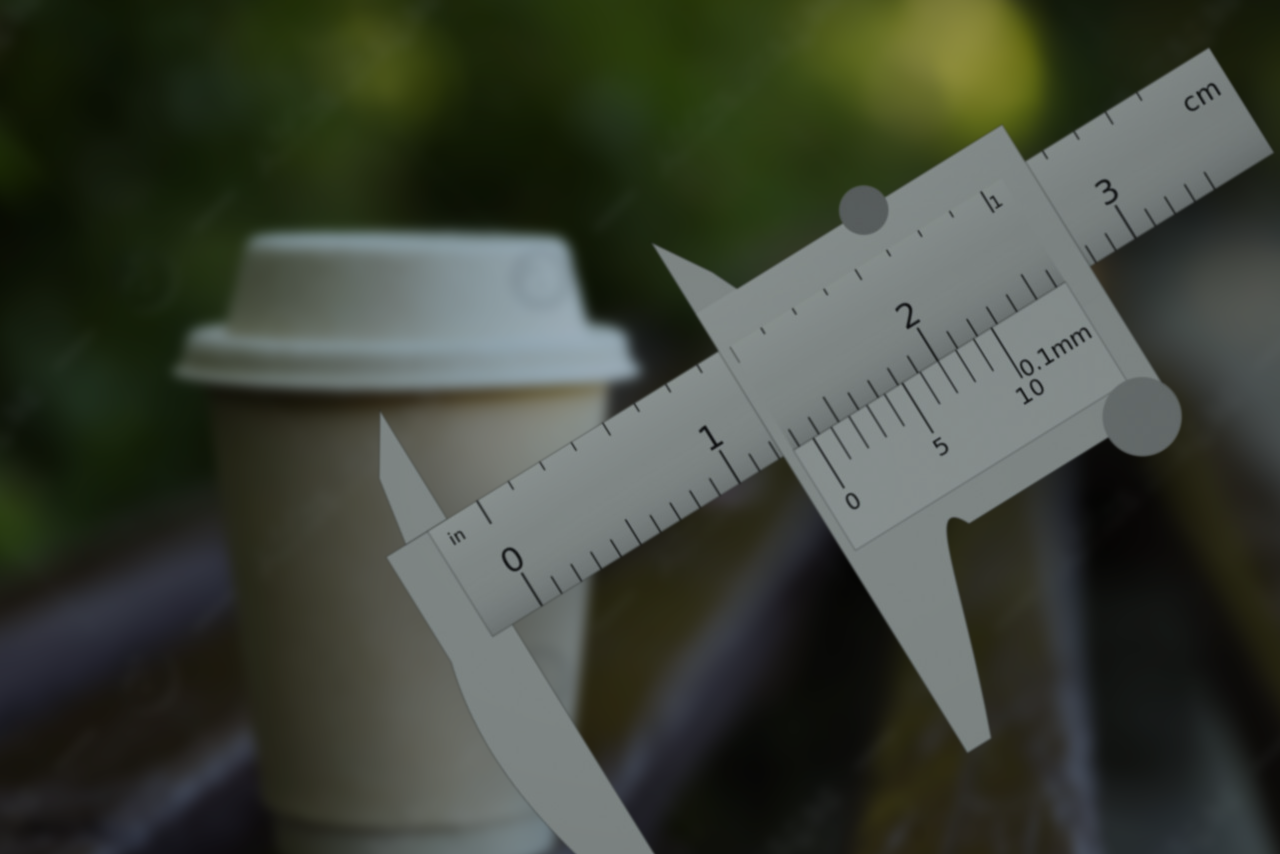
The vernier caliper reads 13.7 mm
